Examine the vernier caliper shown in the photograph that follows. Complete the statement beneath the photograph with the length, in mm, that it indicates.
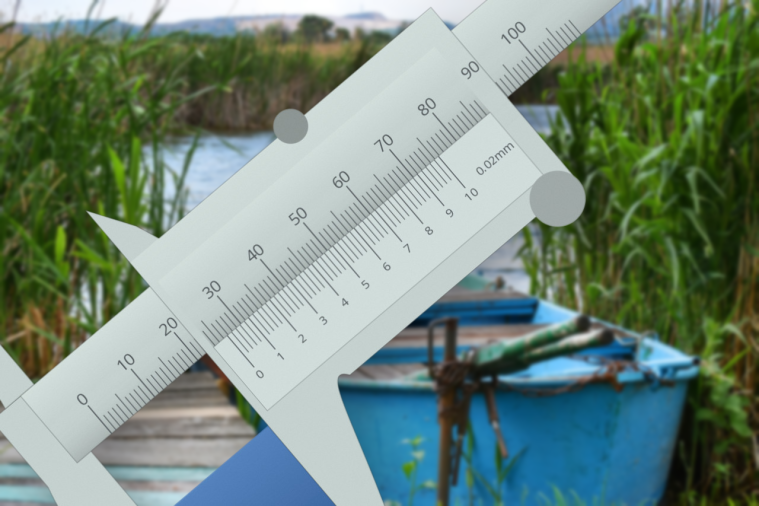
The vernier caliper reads 26.8 mm
